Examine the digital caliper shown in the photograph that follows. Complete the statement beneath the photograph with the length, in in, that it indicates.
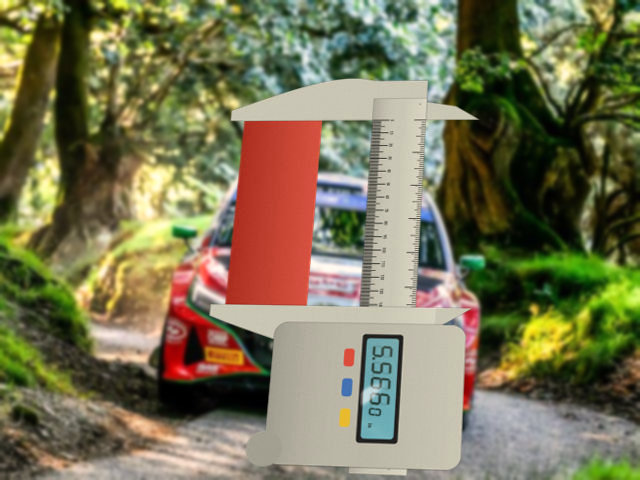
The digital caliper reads 5.5660 in
